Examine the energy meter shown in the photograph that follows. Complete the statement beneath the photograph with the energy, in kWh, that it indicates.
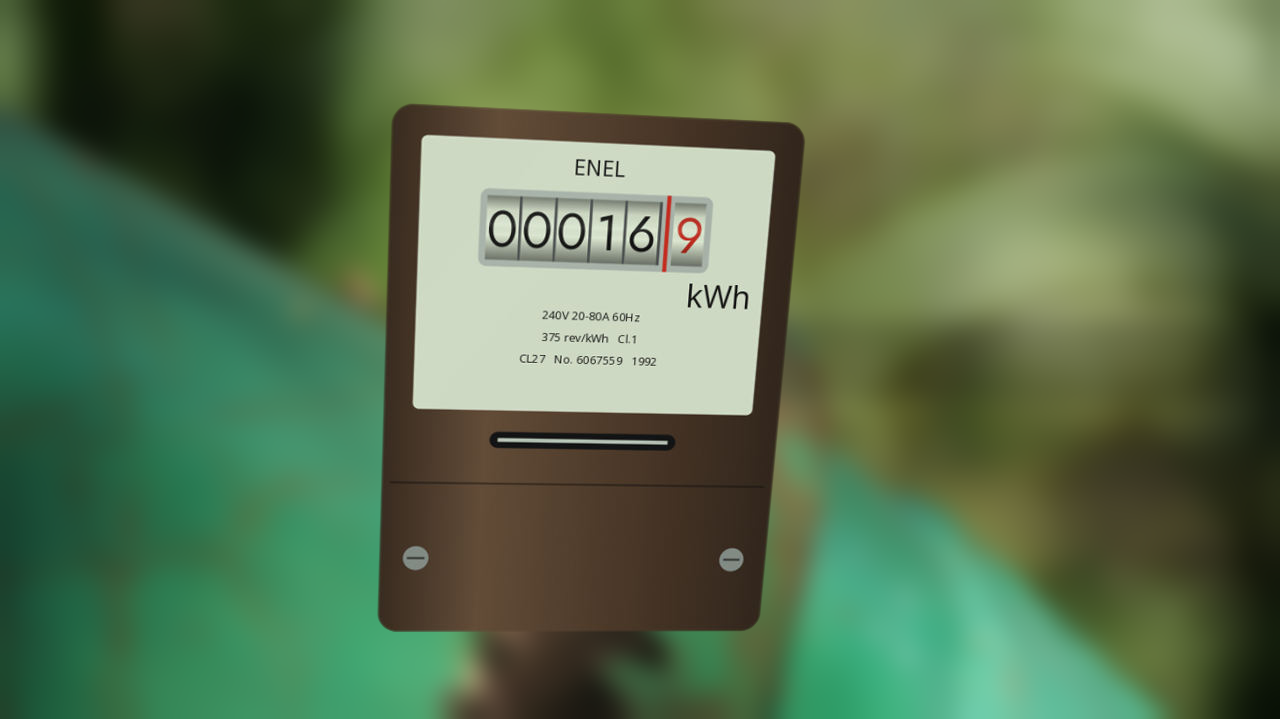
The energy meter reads 16.9 kWh
